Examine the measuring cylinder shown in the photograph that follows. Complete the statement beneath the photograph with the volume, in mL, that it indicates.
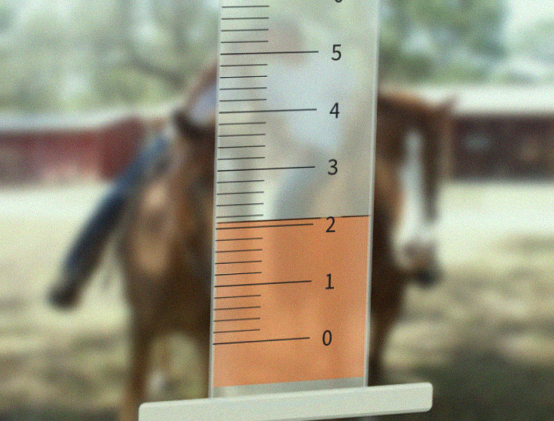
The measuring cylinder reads 2.1 mL
